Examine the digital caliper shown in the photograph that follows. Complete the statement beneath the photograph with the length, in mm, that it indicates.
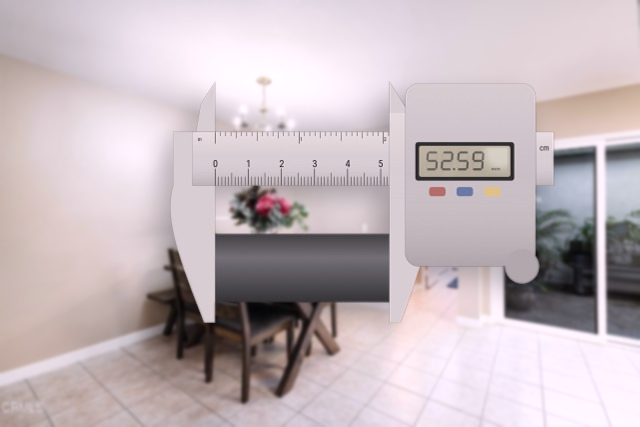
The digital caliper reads 52.59 mm
